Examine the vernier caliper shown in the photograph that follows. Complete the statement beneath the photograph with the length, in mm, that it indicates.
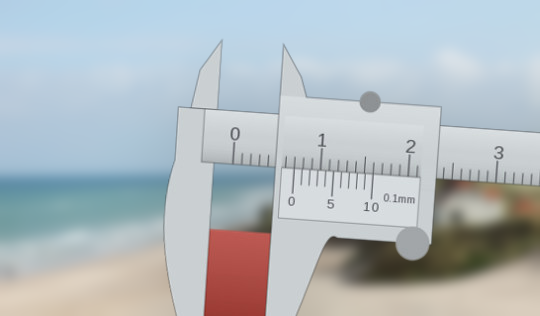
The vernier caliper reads 7.0 mm
